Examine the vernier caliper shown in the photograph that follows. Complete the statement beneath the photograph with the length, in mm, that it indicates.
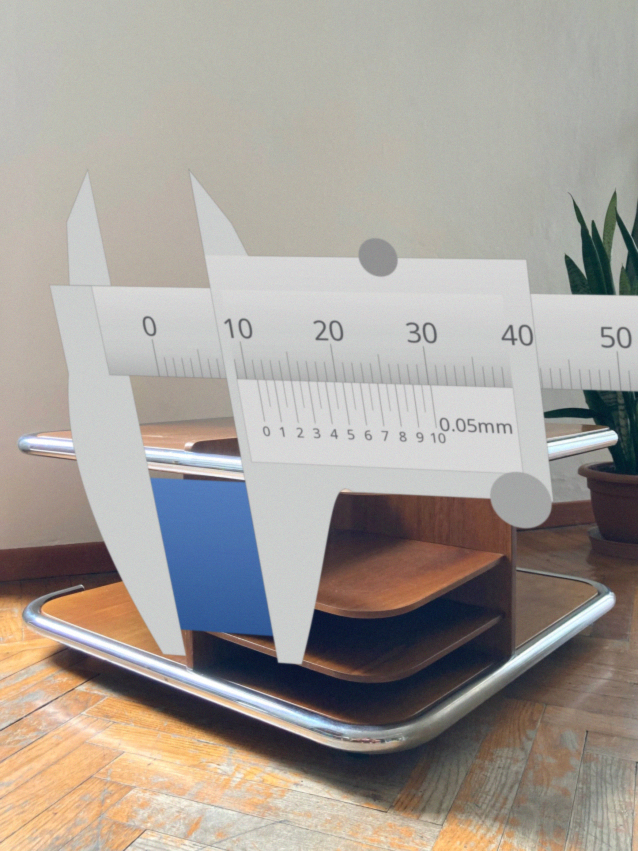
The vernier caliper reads 11.2 mm
